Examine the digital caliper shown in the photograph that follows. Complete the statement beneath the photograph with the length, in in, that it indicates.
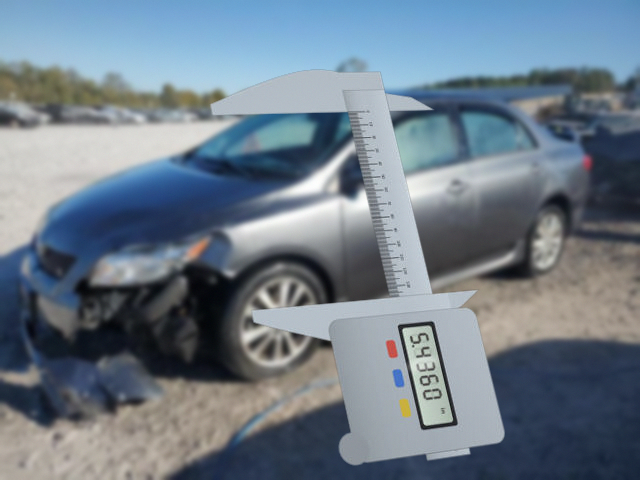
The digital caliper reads 5.4360 in
